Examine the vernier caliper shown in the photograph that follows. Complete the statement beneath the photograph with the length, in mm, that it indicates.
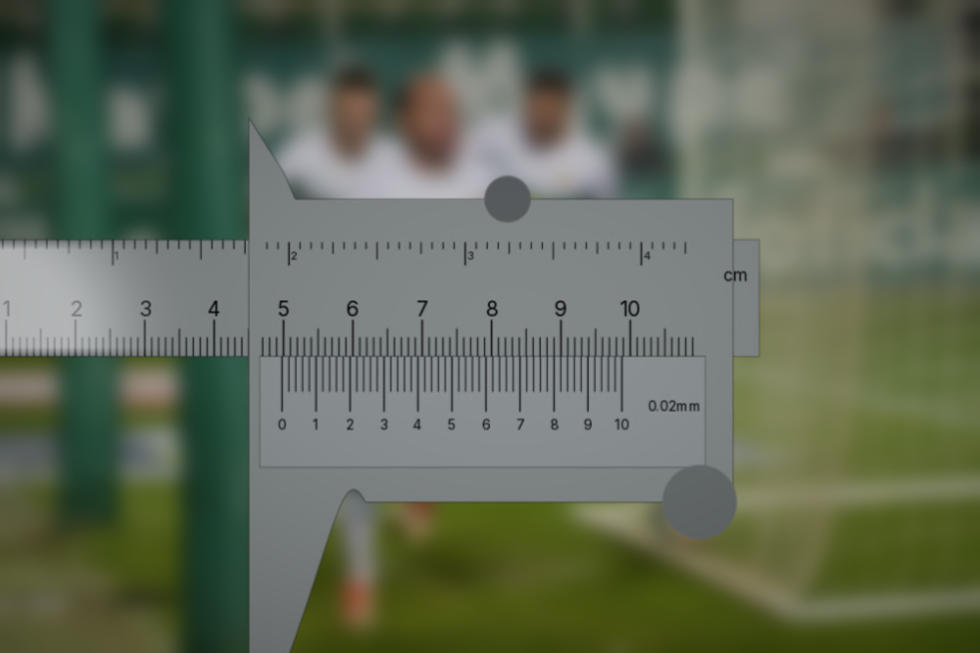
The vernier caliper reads 49.8 mm
